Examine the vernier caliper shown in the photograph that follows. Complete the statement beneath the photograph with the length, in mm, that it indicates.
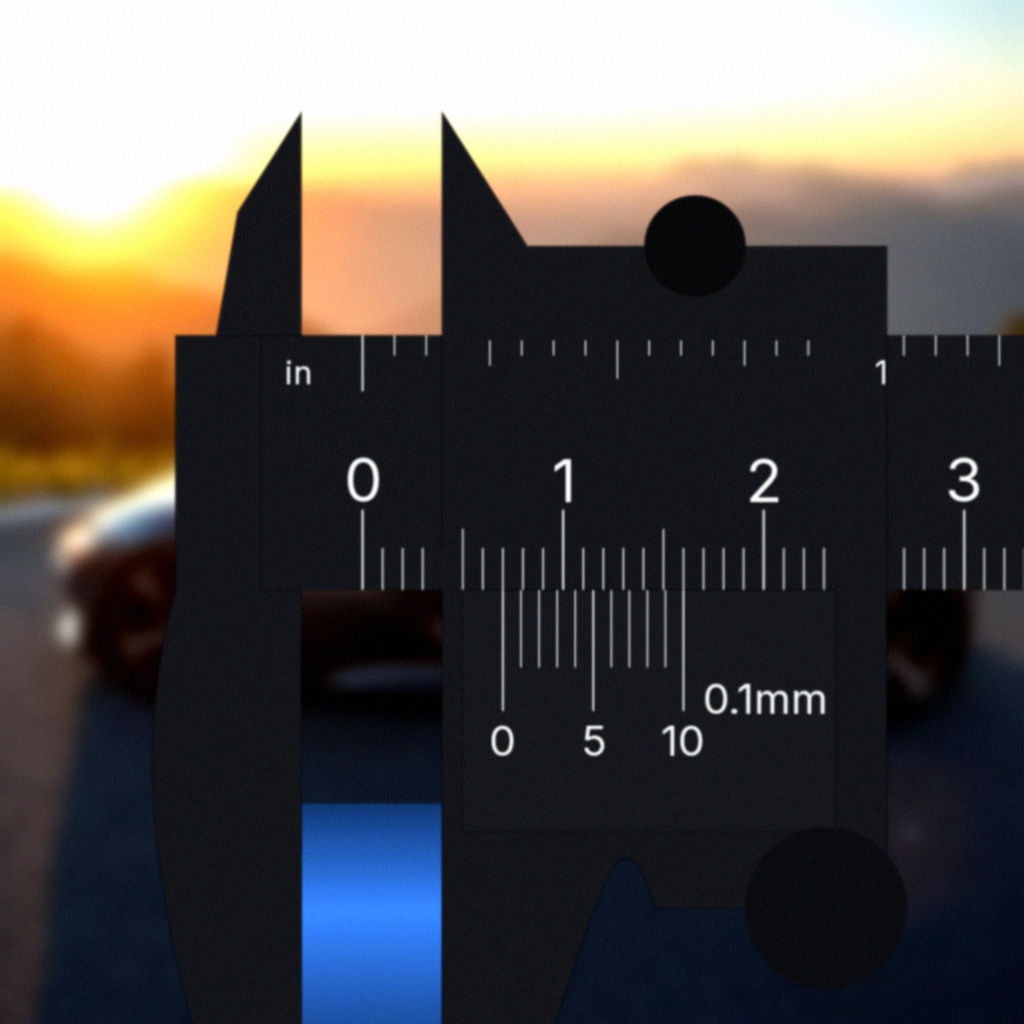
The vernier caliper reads 7.0 mm
